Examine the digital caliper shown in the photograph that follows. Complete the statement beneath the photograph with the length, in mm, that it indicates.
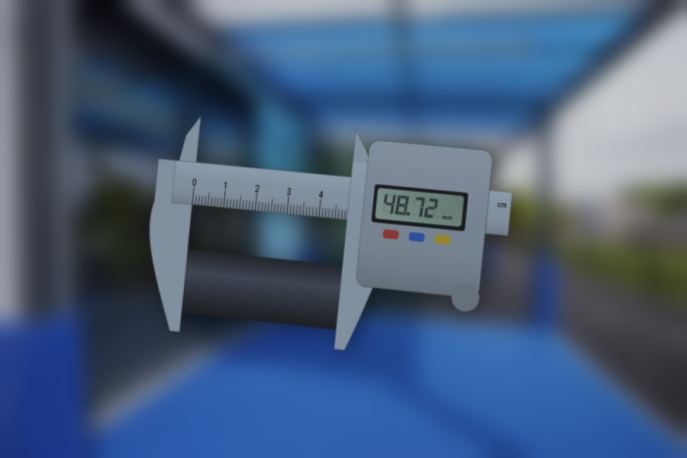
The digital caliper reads 48.72 mm
